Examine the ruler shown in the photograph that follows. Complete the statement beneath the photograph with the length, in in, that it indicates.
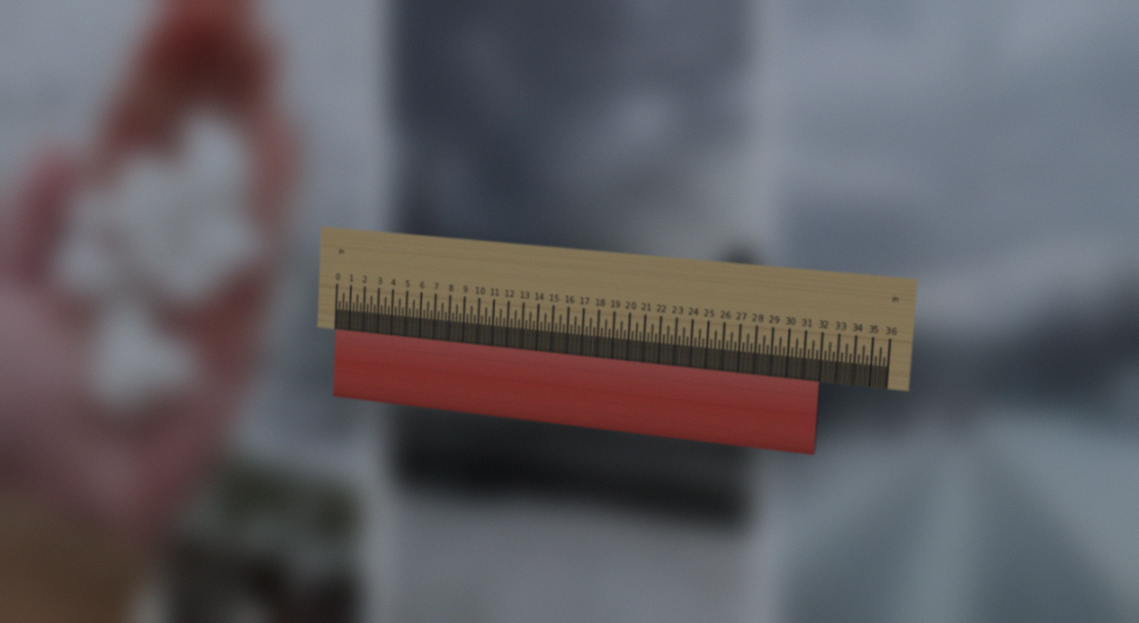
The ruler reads 32 in
